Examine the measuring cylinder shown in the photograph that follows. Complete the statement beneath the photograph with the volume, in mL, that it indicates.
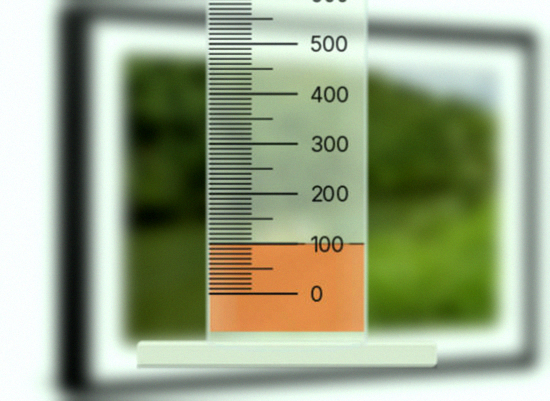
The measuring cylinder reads 100 mL
